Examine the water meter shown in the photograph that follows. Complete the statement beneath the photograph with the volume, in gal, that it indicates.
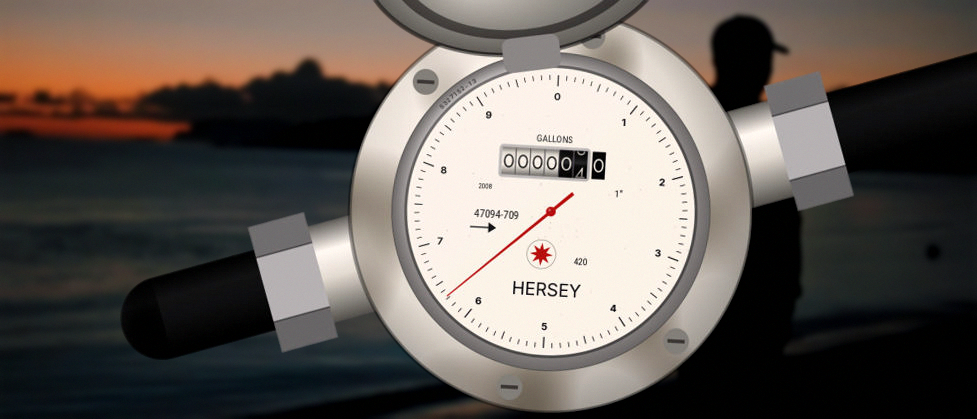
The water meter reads 36.3 gal
